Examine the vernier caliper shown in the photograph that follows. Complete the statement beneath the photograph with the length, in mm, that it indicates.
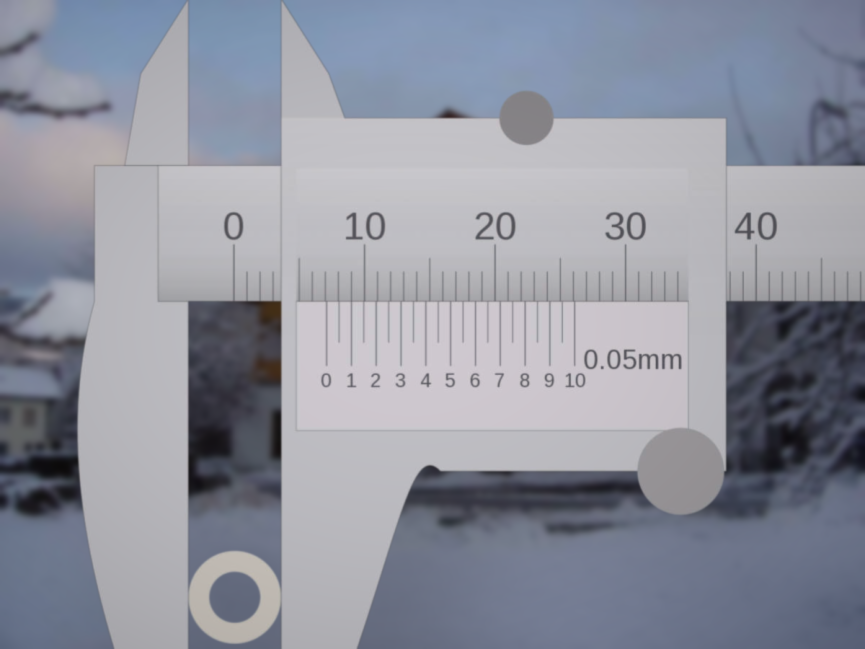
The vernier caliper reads 7.1 mm
